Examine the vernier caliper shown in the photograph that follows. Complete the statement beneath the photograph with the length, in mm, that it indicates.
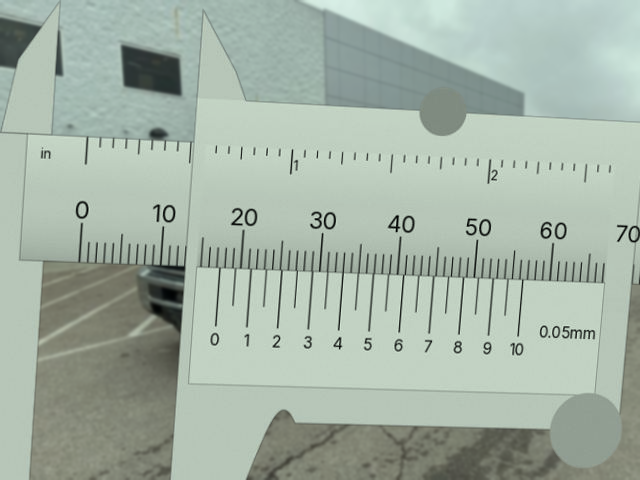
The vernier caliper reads 17.4 mm
